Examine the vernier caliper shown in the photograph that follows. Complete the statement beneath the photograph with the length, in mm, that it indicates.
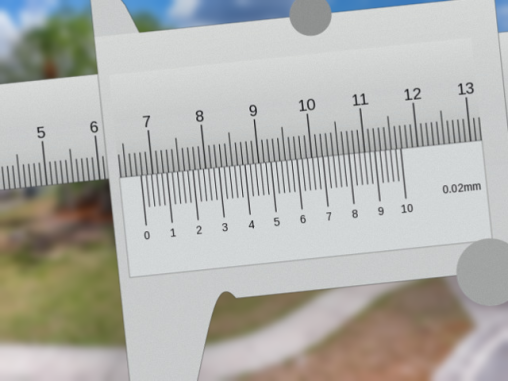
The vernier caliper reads 67.8 mm
